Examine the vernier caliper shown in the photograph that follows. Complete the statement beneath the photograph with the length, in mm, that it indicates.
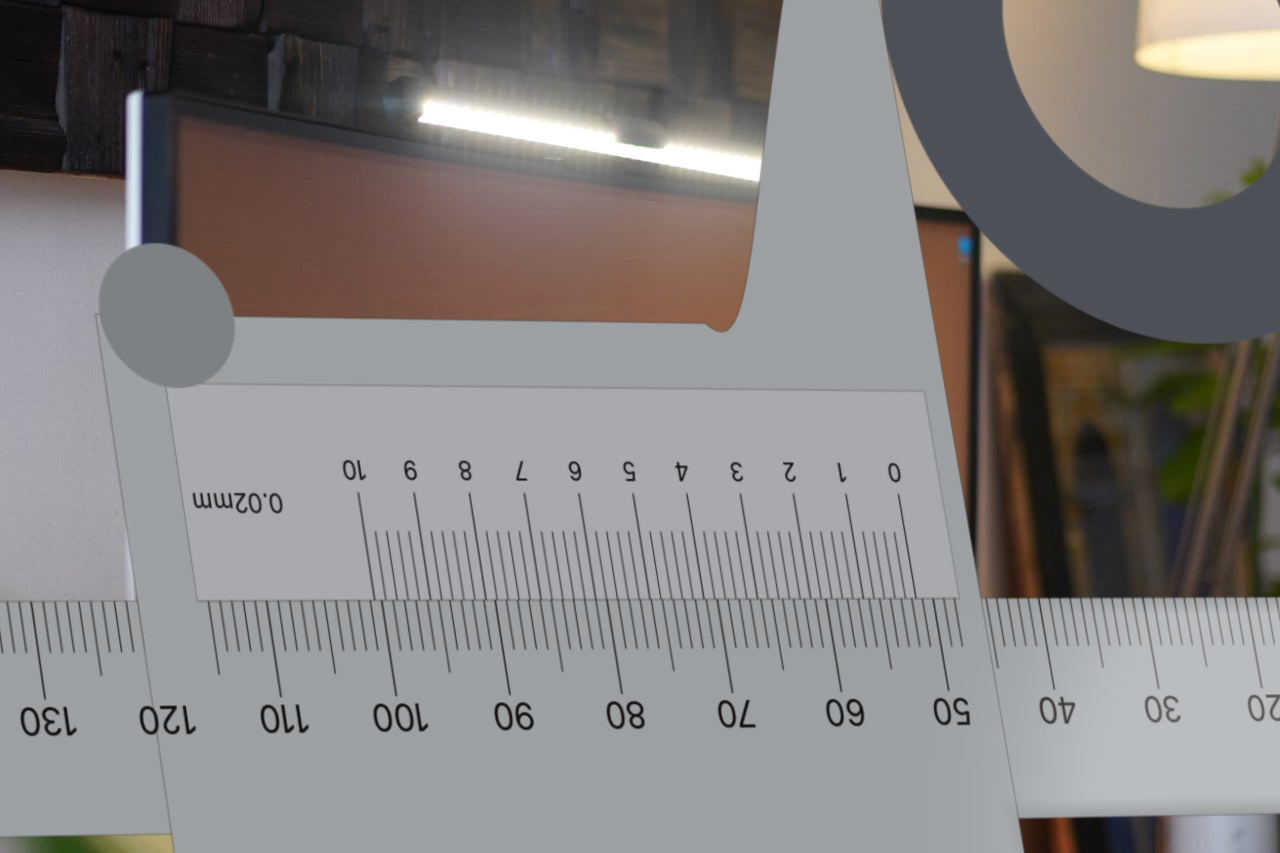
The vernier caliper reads 51.6 mm
